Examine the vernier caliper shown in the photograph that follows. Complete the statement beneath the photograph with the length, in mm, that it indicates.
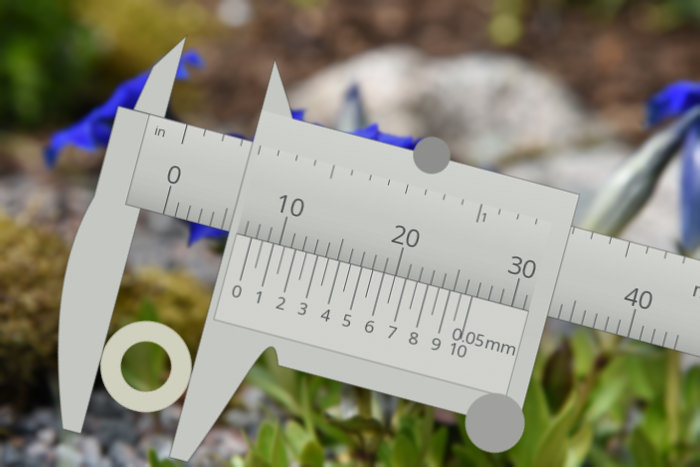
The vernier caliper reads 7.6 mm
